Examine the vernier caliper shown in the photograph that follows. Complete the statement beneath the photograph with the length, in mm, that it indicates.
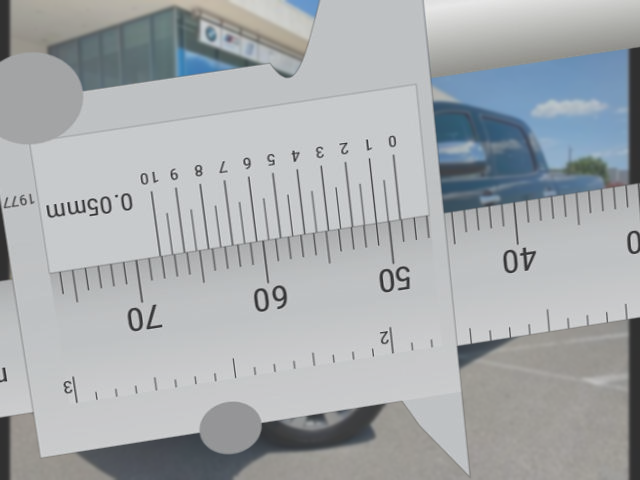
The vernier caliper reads 49.1 mm
